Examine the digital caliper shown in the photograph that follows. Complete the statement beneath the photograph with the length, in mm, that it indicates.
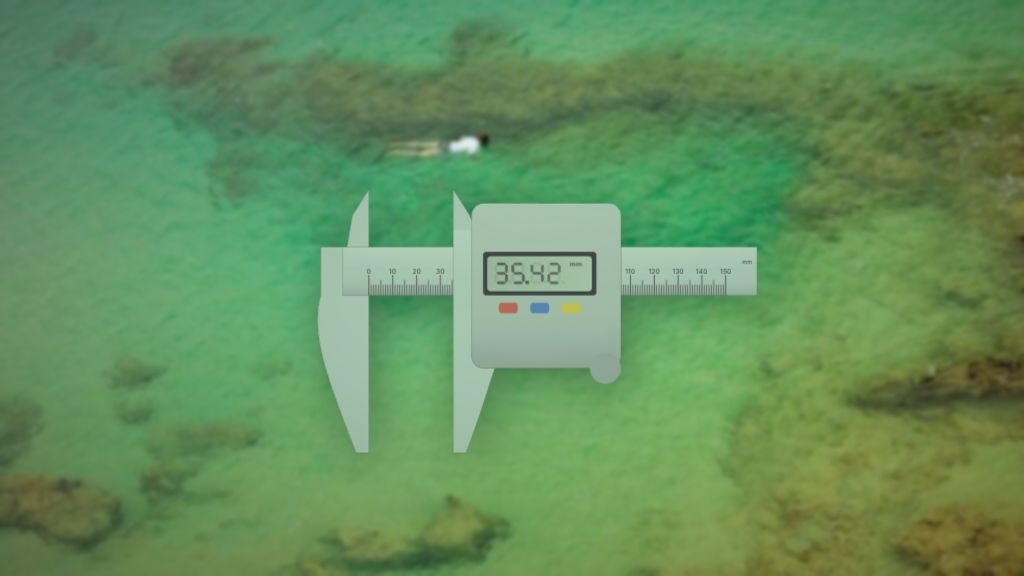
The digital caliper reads 35.42 mm
